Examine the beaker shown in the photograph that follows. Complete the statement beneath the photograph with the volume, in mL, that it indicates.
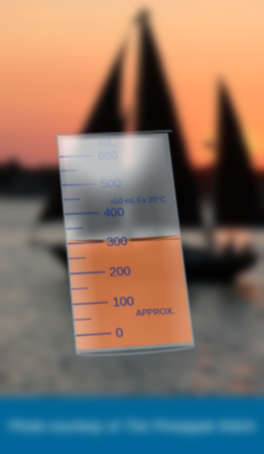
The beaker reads 300 mL
